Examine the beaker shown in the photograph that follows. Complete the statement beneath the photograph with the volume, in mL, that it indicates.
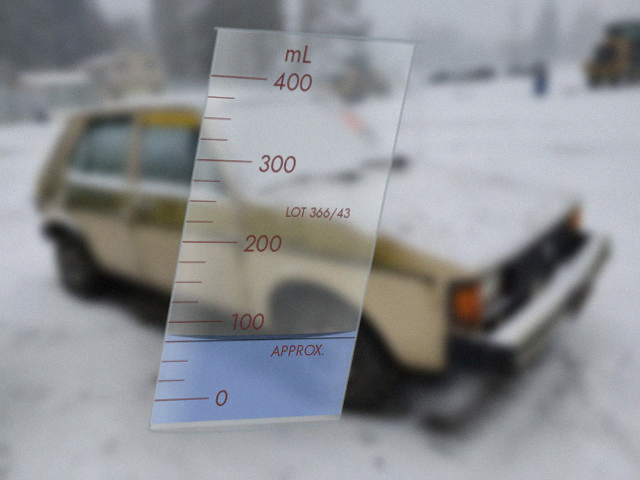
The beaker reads 75 mL
